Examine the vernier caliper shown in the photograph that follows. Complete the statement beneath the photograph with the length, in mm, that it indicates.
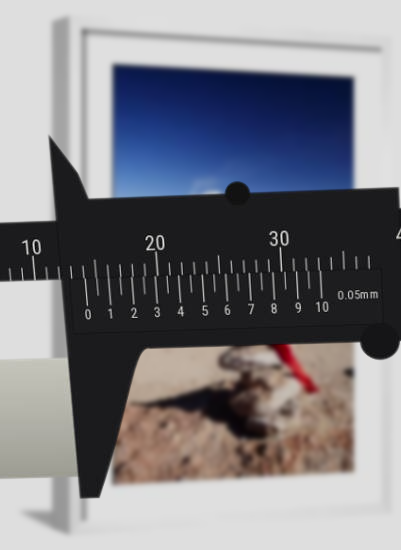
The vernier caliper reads 14.1 mm
